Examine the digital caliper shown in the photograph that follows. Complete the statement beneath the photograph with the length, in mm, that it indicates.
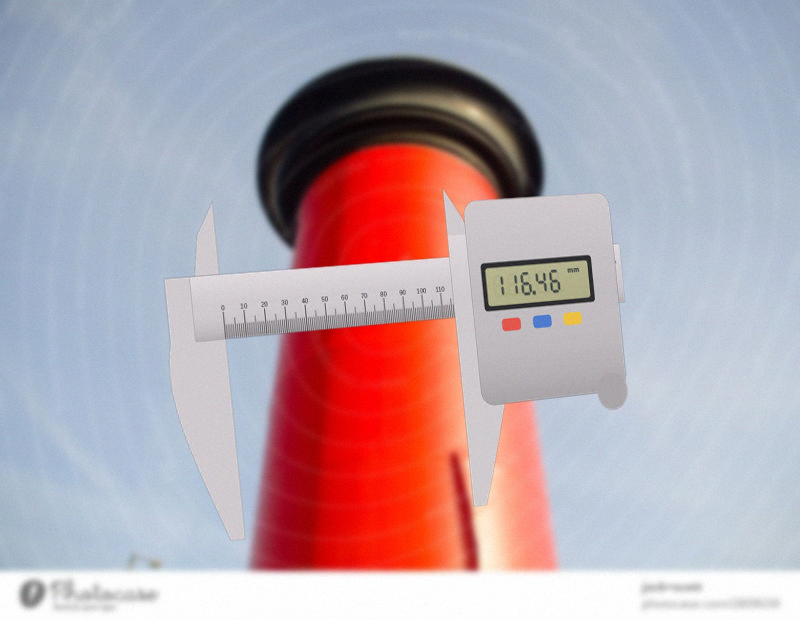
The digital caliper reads 116.46 mm
